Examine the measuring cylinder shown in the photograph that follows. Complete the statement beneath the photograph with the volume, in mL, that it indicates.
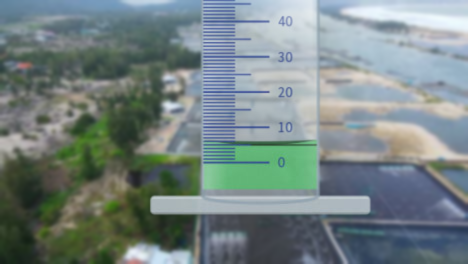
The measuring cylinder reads 5 mL
